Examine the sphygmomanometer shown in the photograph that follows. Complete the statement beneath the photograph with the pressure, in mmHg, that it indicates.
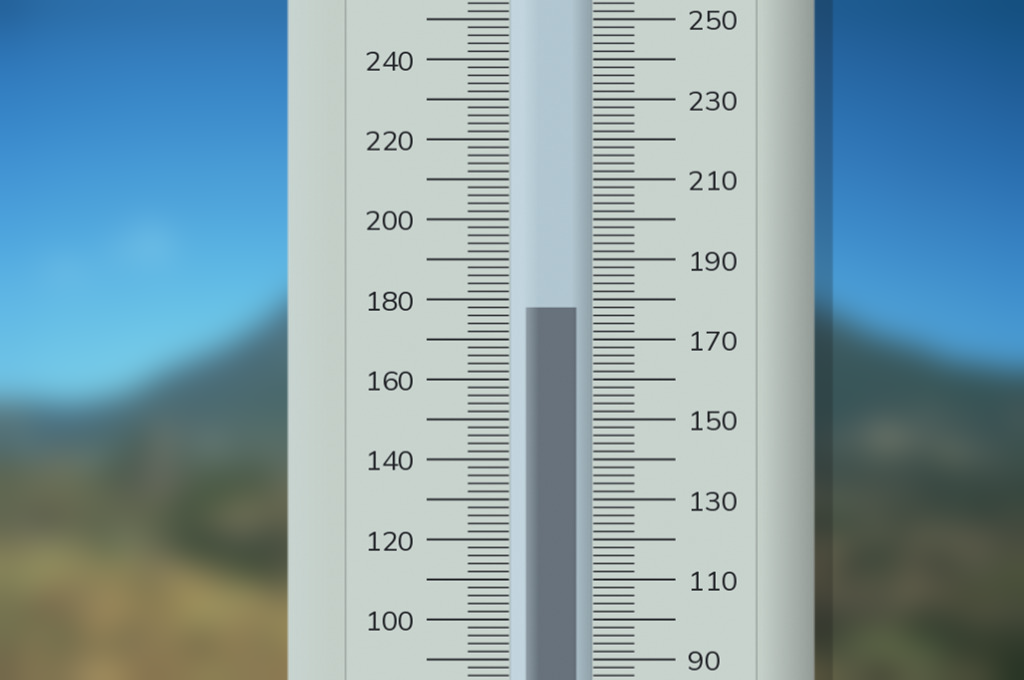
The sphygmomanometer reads 178 mmHg
